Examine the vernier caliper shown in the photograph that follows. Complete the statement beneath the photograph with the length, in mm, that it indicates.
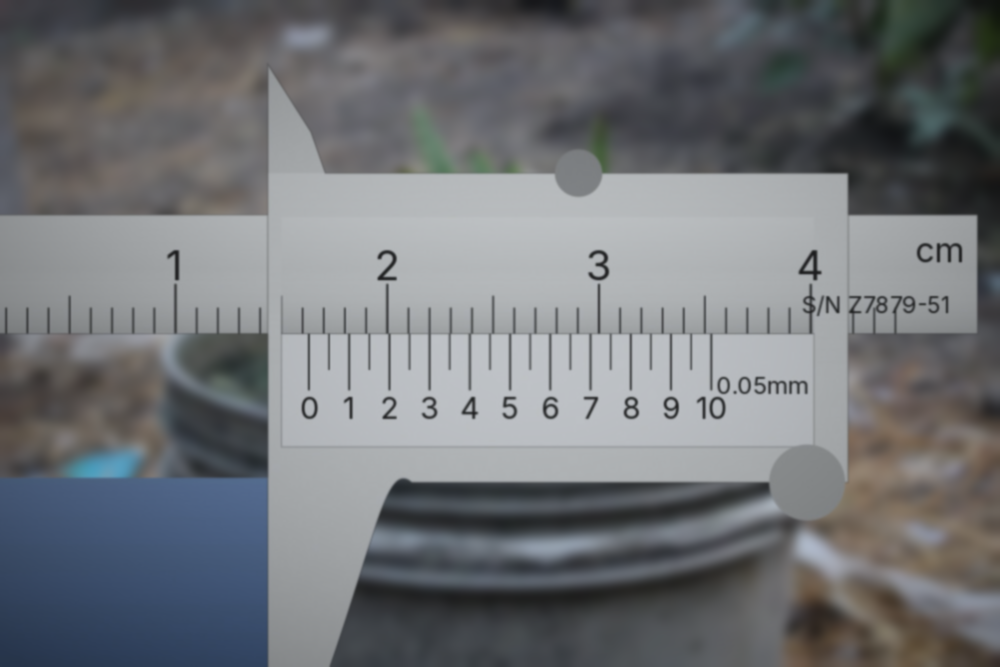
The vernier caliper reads 16.3 mm
